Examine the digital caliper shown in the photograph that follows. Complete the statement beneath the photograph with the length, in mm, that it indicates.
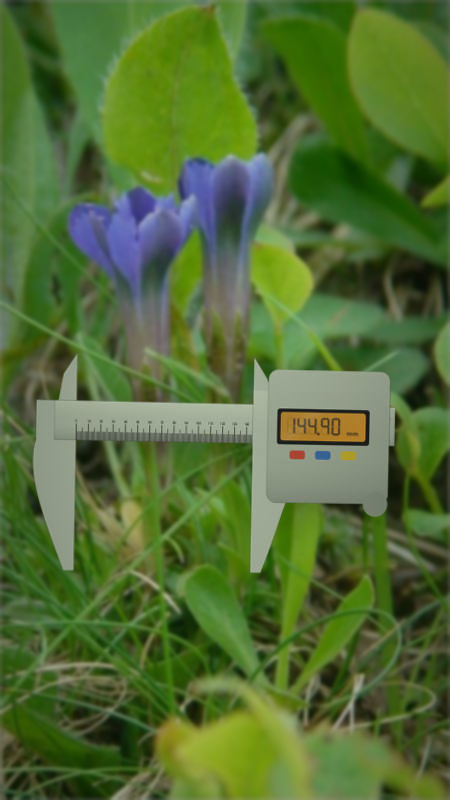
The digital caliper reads 144.90 mm
